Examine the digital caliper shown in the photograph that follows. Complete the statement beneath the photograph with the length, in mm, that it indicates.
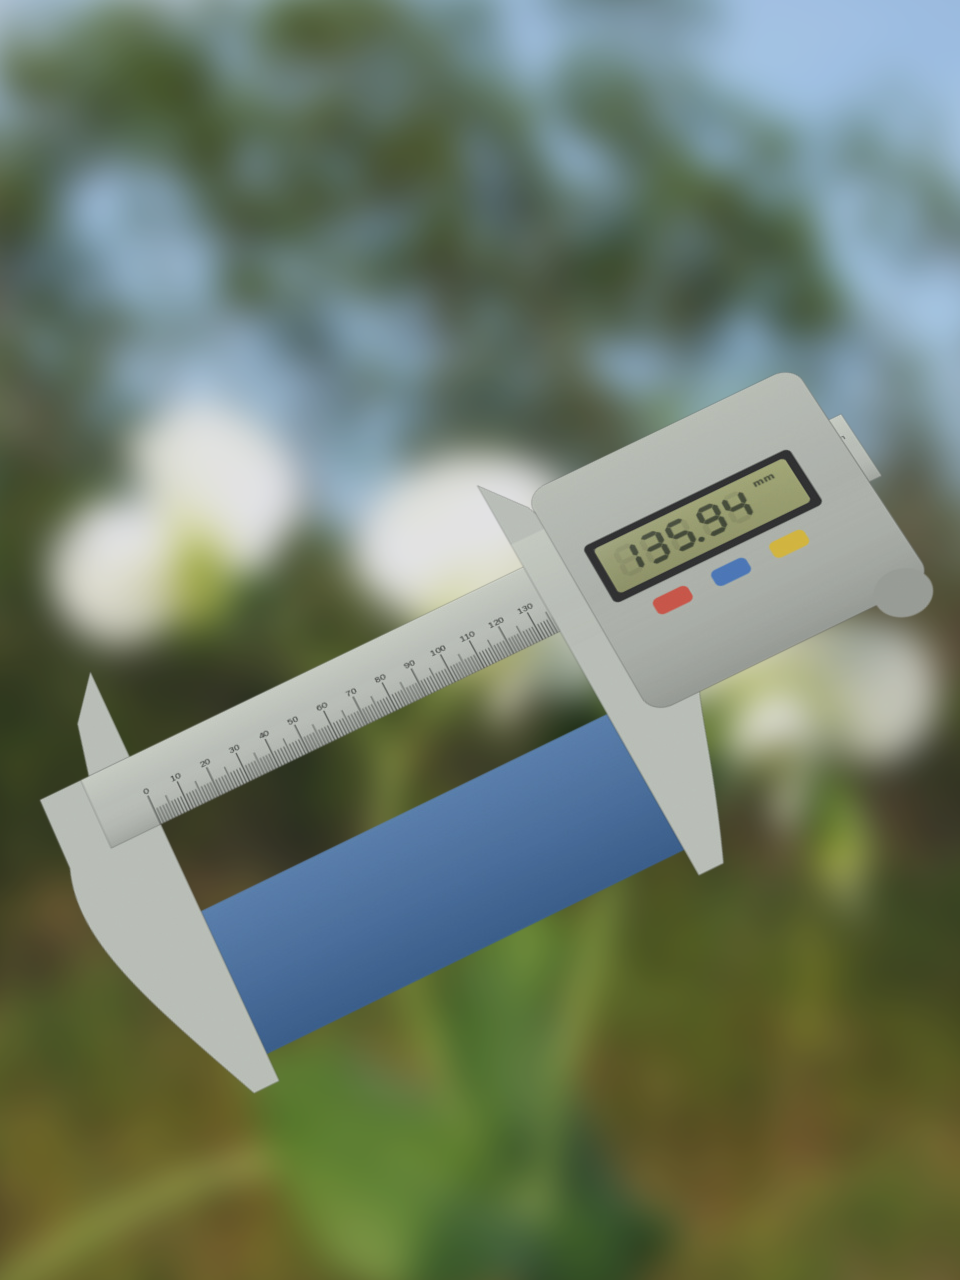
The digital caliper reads 135.94 mm
